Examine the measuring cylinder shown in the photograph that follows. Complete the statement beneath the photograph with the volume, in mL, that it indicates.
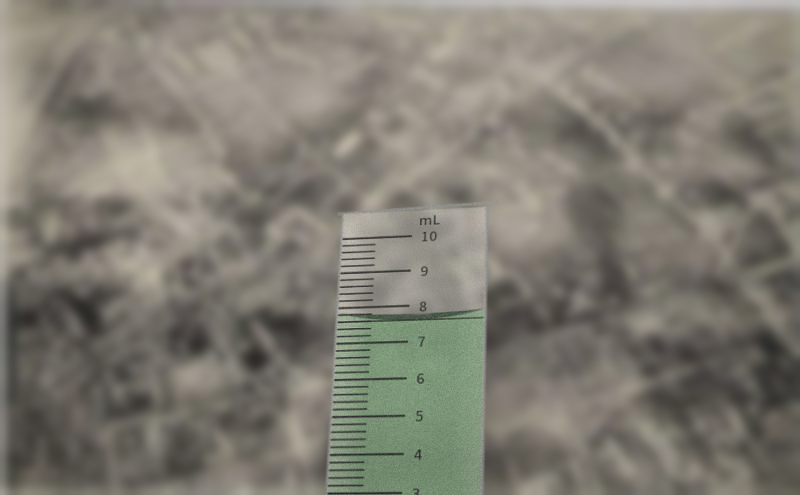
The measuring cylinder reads 7.6 mL
